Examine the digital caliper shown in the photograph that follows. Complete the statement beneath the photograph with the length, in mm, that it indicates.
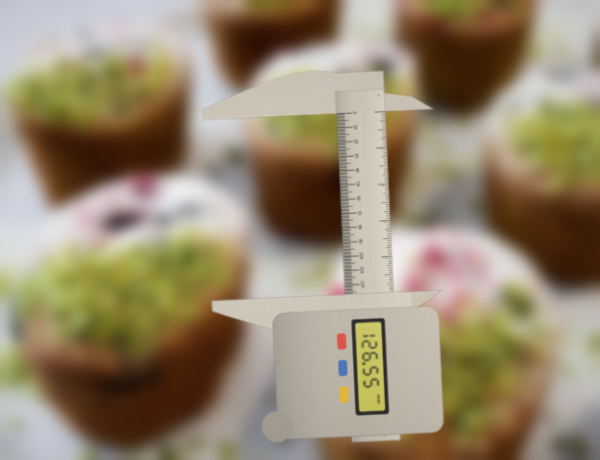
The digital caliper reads 126.55 mm
